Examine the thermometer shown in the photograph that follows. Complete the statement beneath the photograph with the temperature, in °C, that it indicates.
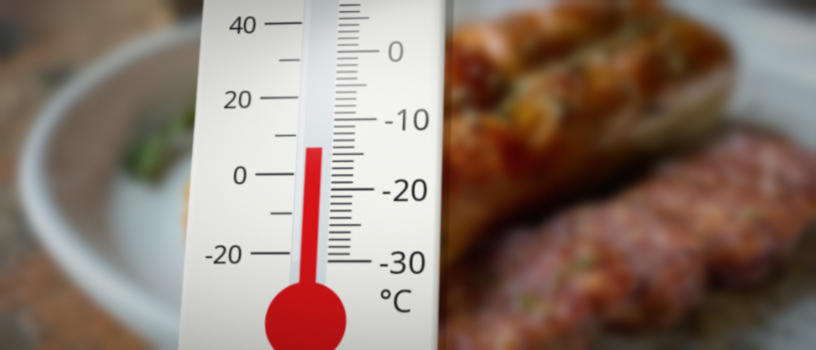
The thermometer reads -14 °C
